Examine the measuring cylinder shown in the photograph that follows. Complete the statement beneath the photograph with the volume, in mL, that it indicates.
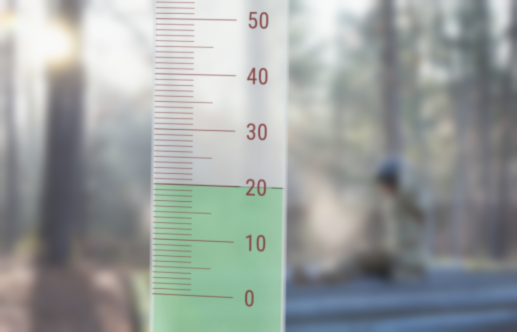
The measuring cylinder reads 20 mL
